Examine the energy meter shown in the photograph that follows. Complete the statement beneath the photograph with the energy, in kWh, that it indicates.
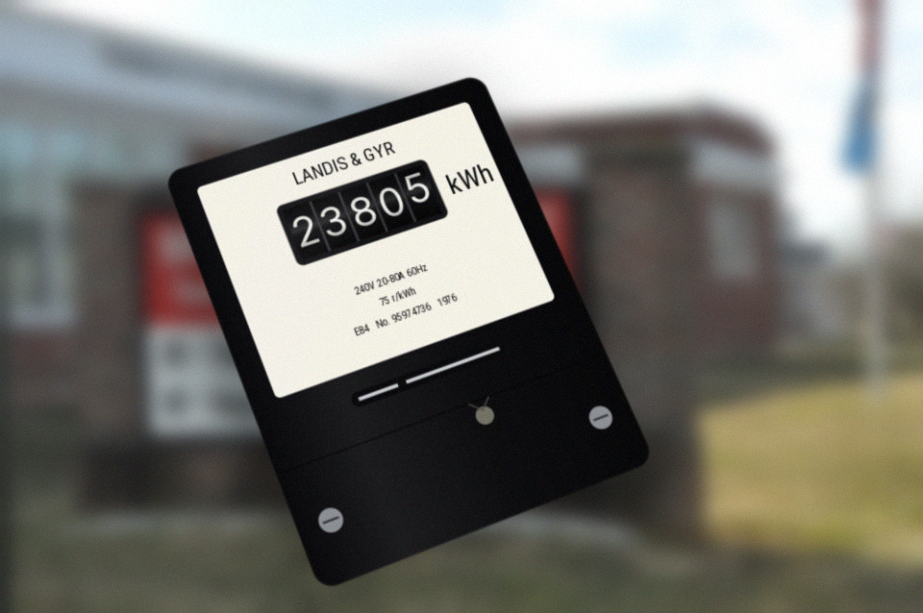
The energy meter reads 23805 kWh
